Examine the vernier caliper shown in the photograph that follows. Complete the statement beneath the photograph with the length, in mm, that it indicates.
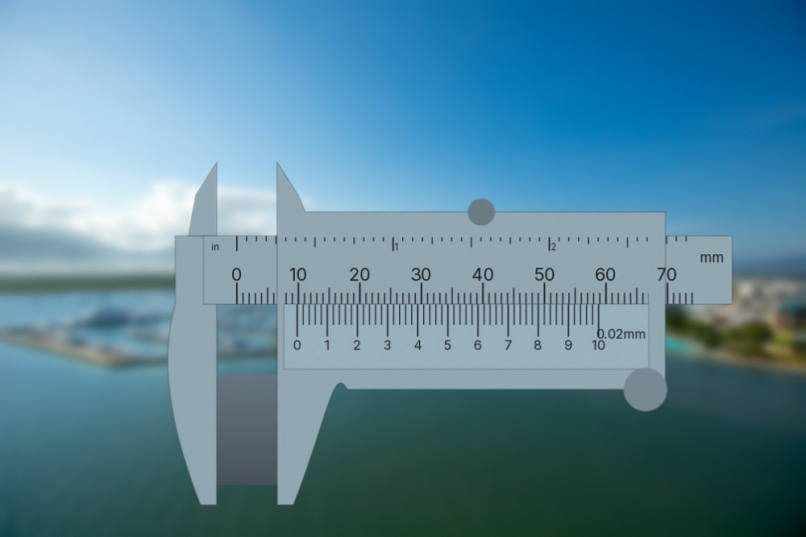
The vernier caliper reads 9.8 mm
